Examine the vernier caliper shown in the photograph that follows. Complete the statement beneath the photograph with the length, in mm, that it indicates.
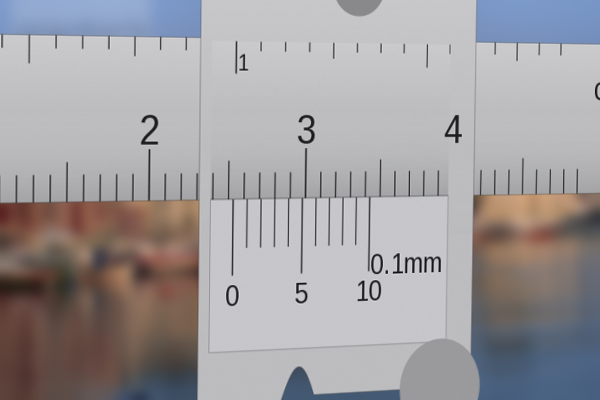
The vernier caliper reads 25.3 mm
